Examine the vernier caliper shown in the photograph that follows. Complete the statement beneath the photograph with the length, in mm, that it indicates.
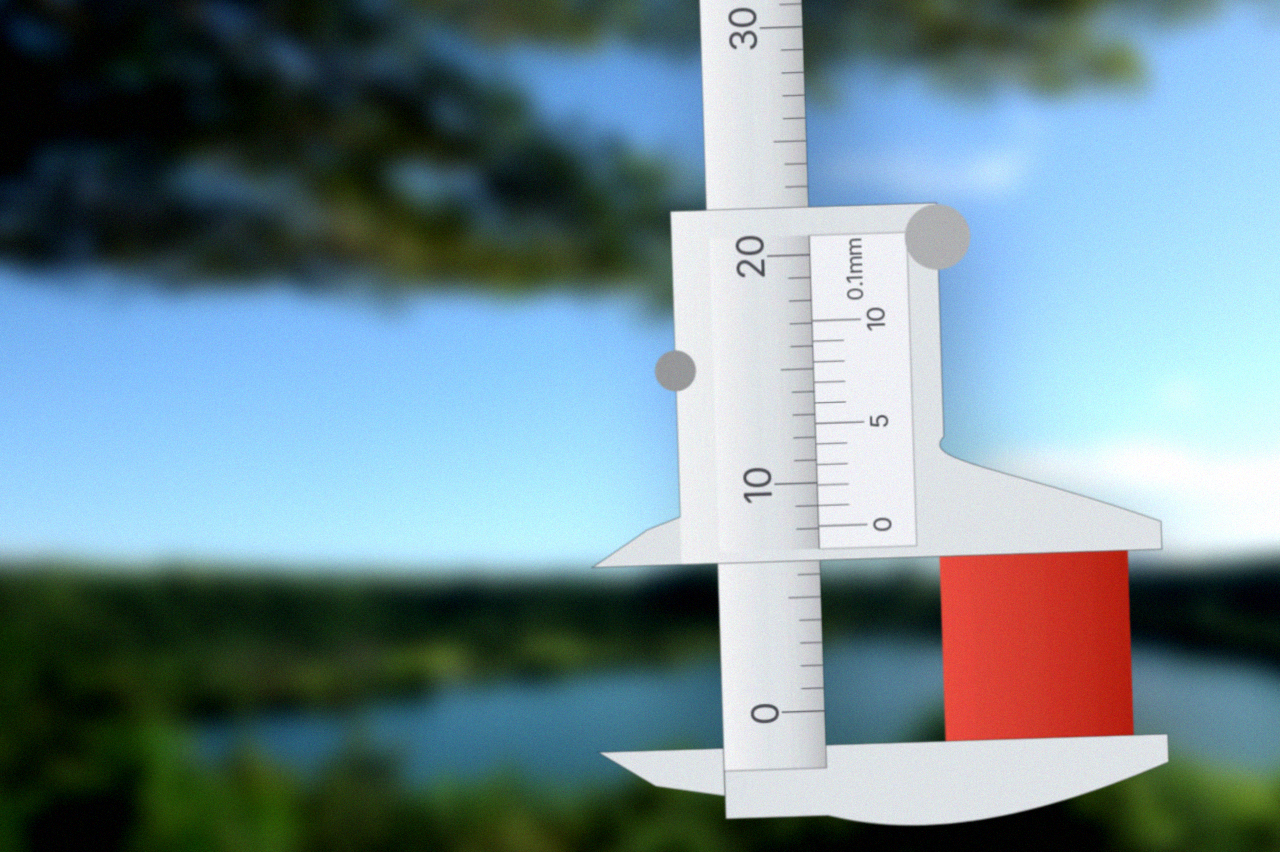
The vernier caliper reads 8.1 mm
